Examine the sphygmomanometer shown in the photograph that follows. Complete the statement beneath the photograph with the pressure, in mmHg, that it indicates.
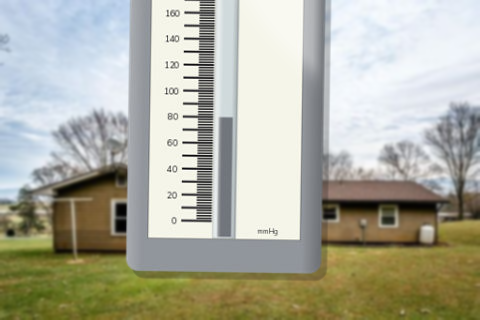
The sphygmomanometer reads 80 mmHg
